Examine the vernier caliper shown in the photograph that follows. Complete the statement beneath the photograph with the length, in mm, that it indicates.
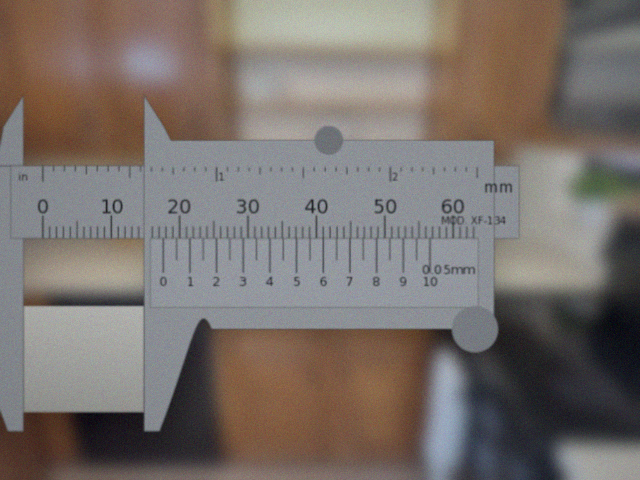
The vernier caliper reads 17.6 mm
